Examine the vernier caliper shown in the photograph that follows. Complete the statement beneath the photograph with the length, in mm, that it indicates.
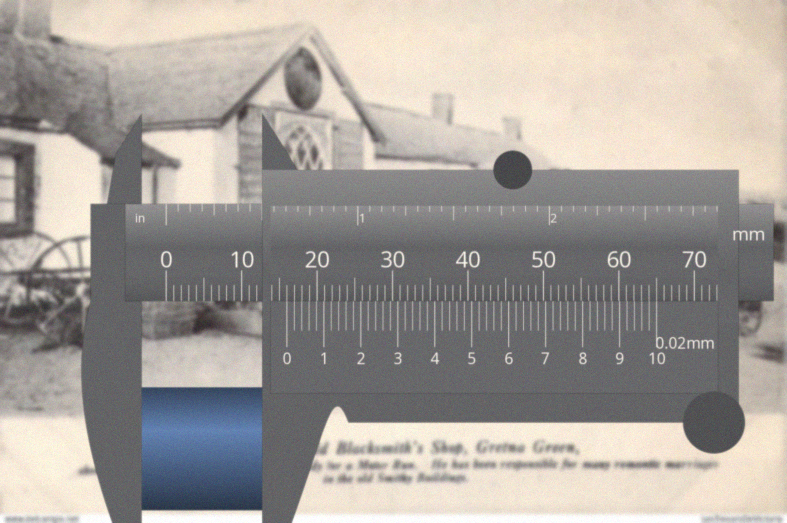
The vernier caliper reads 16.0 mm
